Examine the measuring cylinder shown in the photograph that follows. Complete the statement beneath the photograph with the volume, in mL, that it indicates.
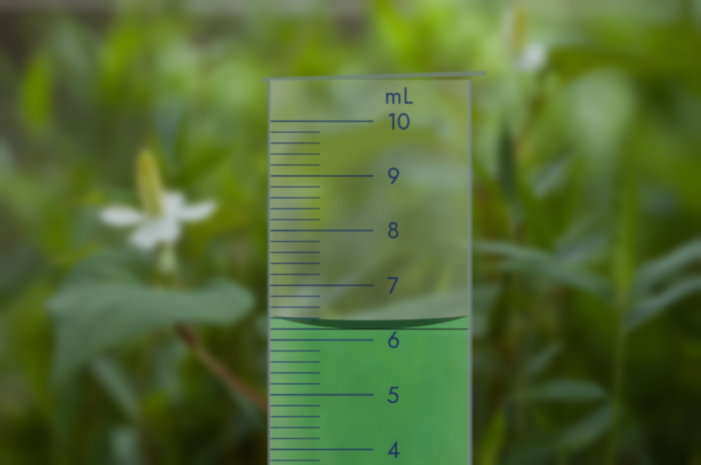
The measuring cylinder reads 6.2 mL
